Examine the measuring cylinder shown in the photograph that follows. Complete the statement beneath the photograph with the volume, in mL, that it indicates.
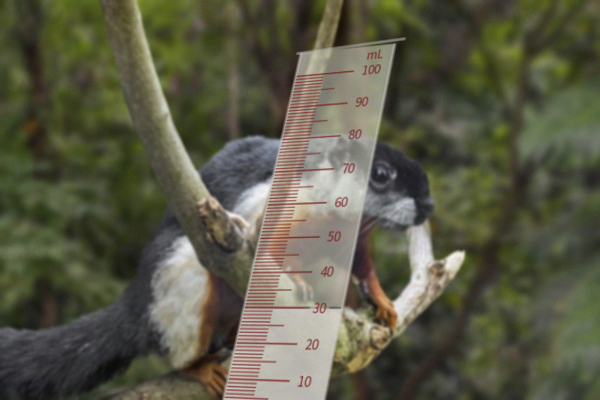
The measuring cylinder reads 30 mL
